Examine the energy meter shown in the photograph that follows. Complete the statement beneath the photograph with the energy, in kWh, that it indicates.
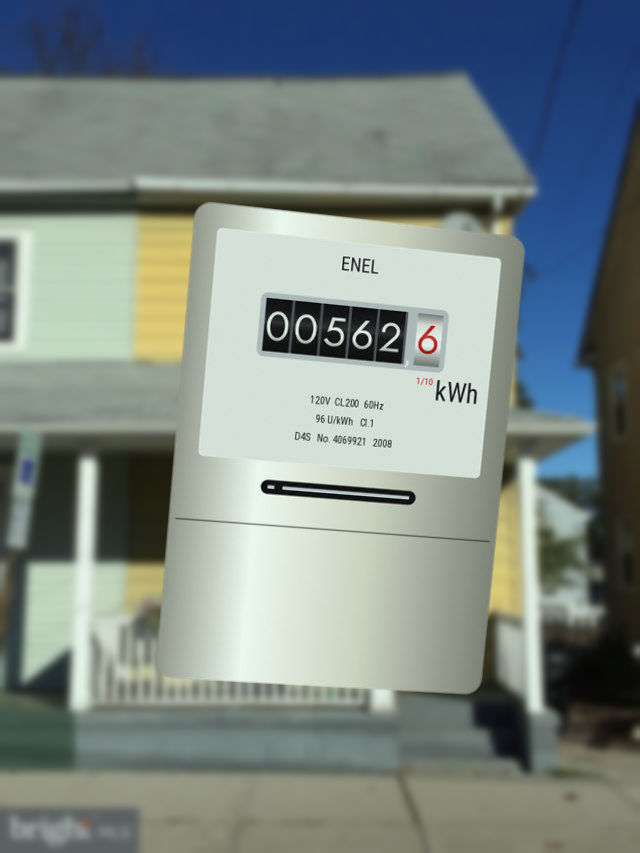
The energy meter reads 562.6 kWh
